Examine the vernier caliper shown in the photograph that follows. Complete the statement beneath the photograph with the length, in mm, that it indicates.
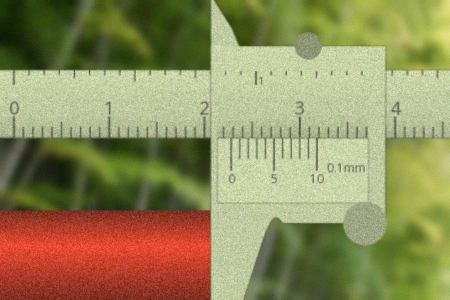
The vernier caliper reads 22.8 mm
